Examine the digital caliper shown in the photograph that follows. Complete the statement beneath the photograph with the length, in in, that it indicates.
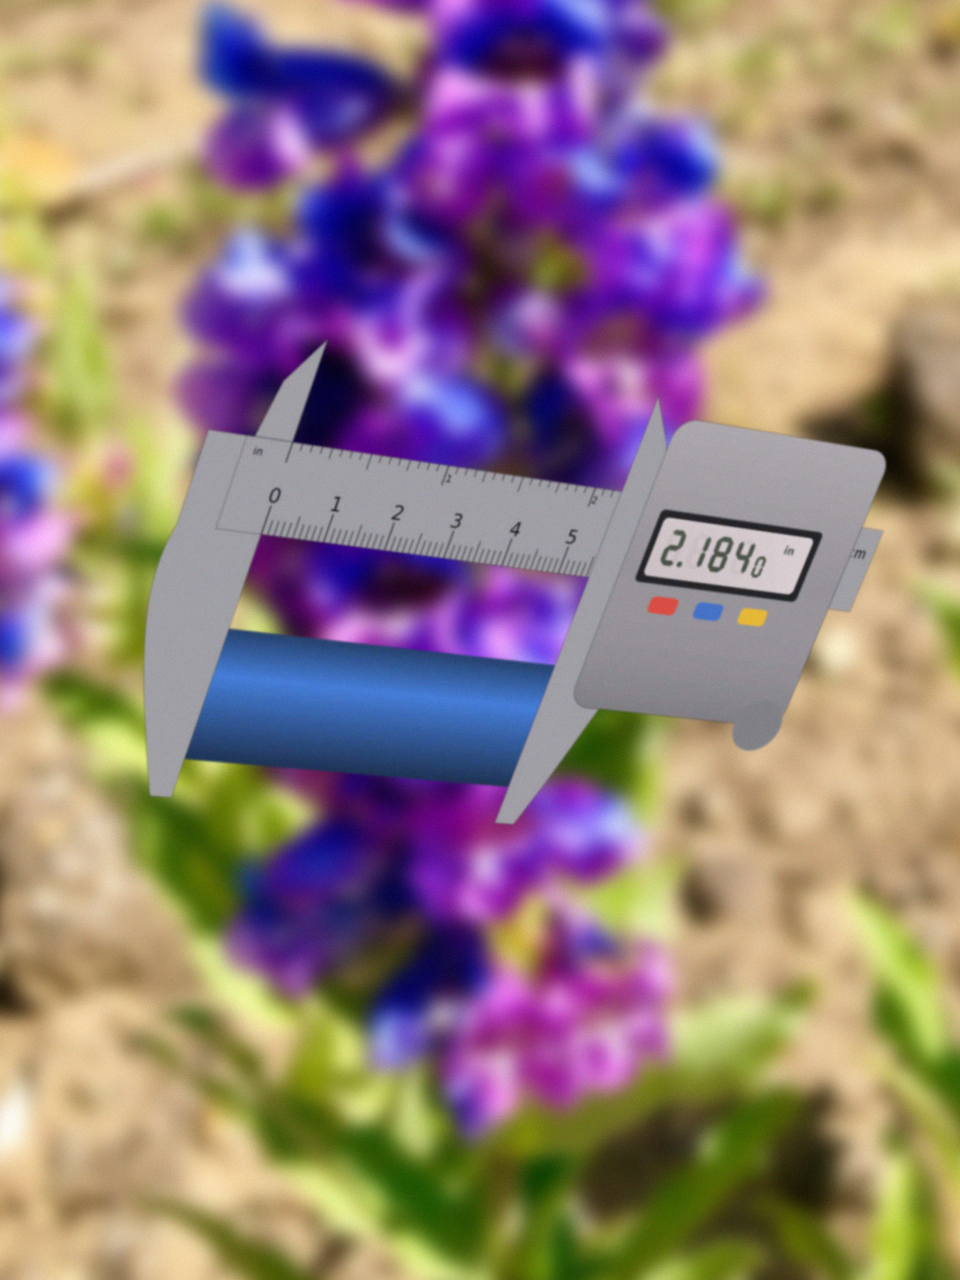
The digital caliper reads 2.1840 in
